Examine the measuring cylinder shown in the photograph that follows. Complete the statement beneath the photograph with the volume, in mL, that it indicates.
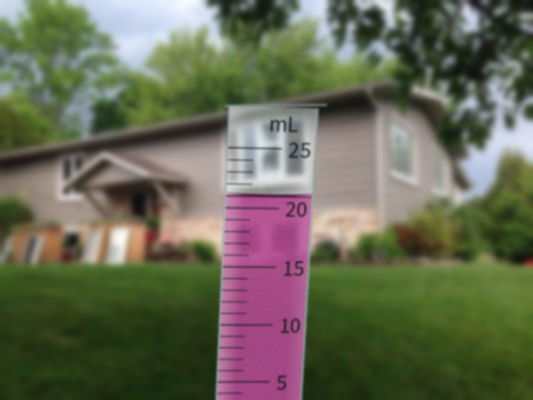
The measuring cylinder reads 21 mL
